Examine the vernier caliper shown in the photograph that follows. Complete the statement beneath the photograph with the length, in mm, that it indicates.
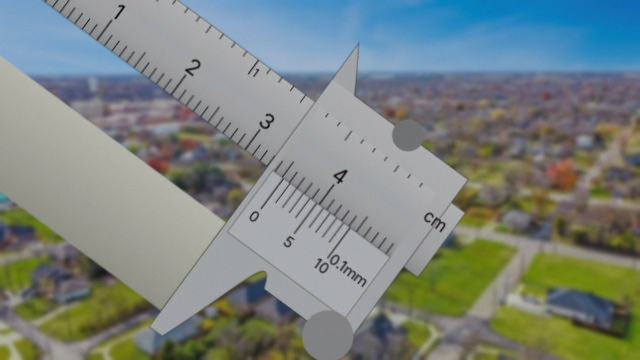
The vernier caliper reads 35.2 mm
